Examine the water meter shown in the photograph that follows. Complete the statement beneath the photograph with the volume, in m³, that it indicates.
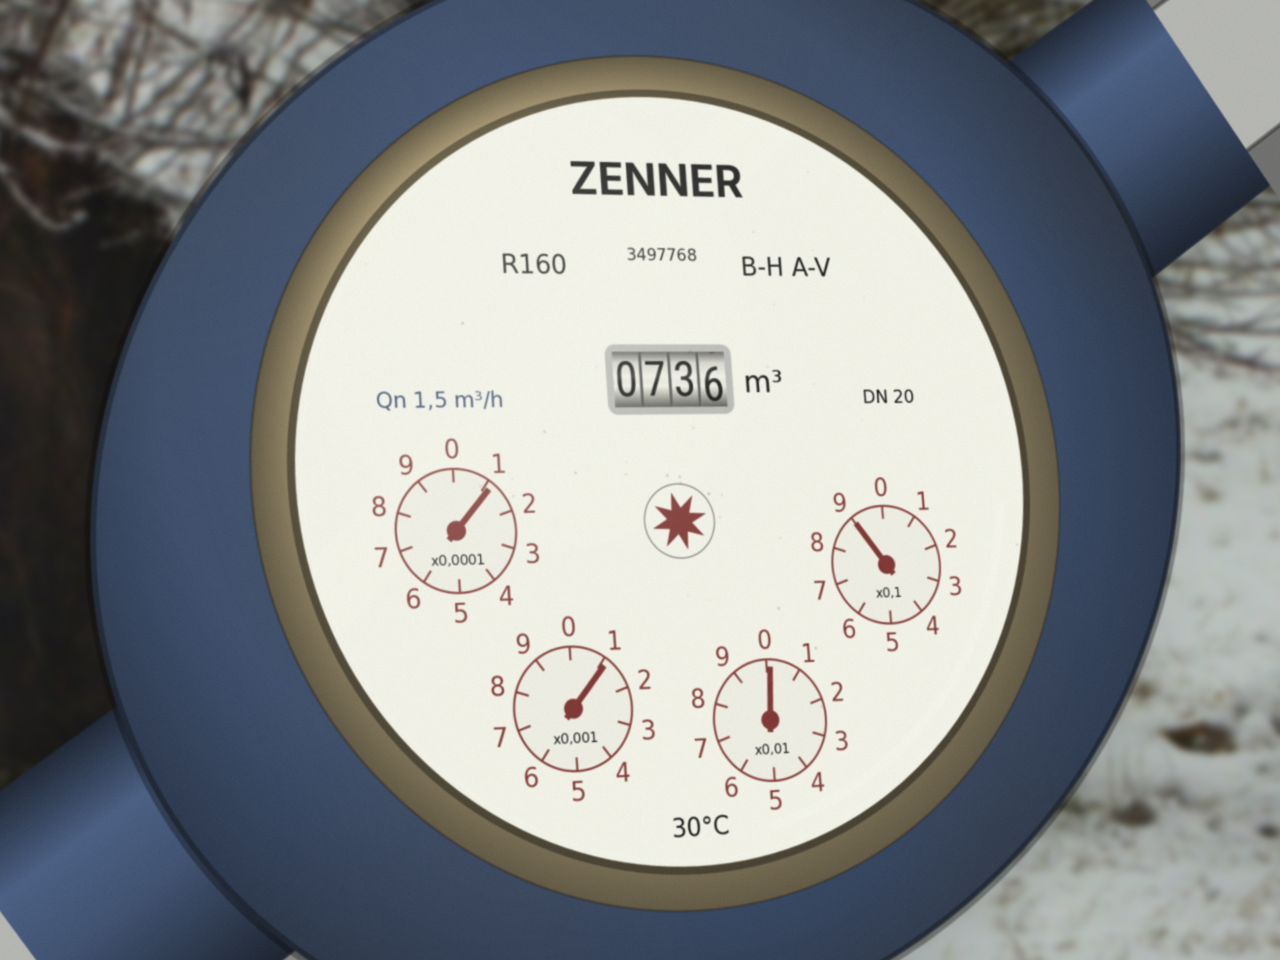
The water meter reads 735.9011 m³
